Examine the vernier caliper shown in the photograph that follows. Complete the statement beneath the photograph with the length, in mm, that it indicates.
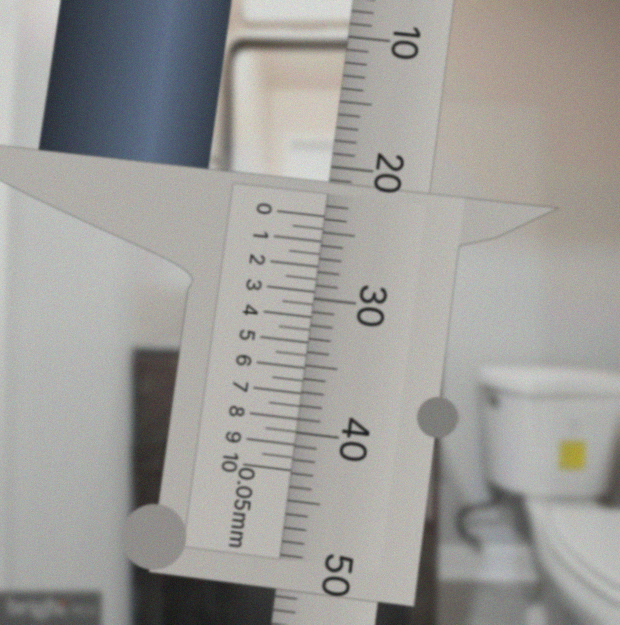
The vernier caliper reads 23.8 mm
